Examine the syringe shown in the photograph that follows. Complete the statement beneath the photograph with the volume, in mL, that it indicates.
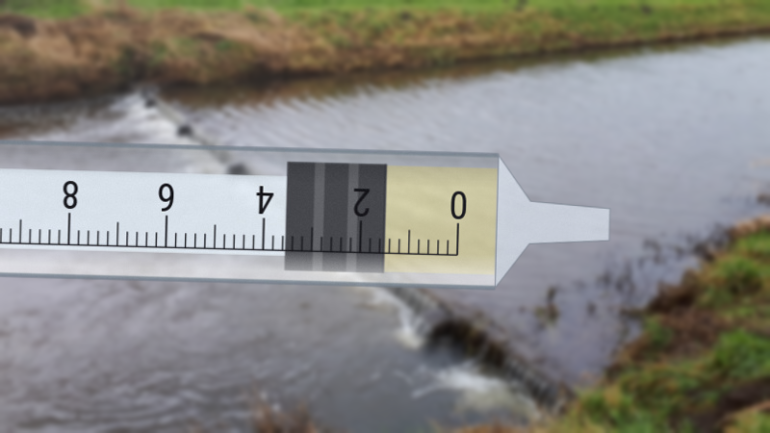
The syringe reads 1.5 mL
